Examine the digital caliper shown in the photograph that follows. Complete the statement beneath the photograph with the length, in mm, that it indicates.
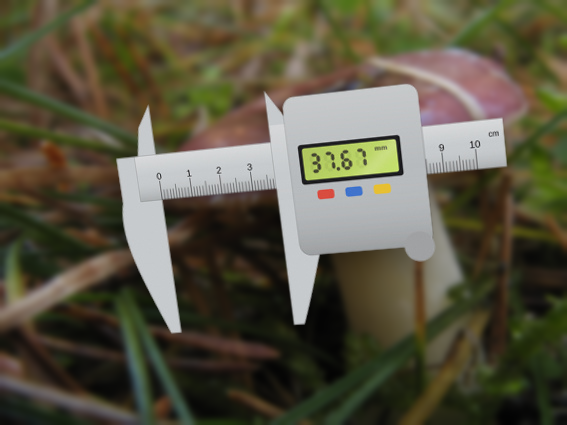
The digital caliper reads 37.67 mm
